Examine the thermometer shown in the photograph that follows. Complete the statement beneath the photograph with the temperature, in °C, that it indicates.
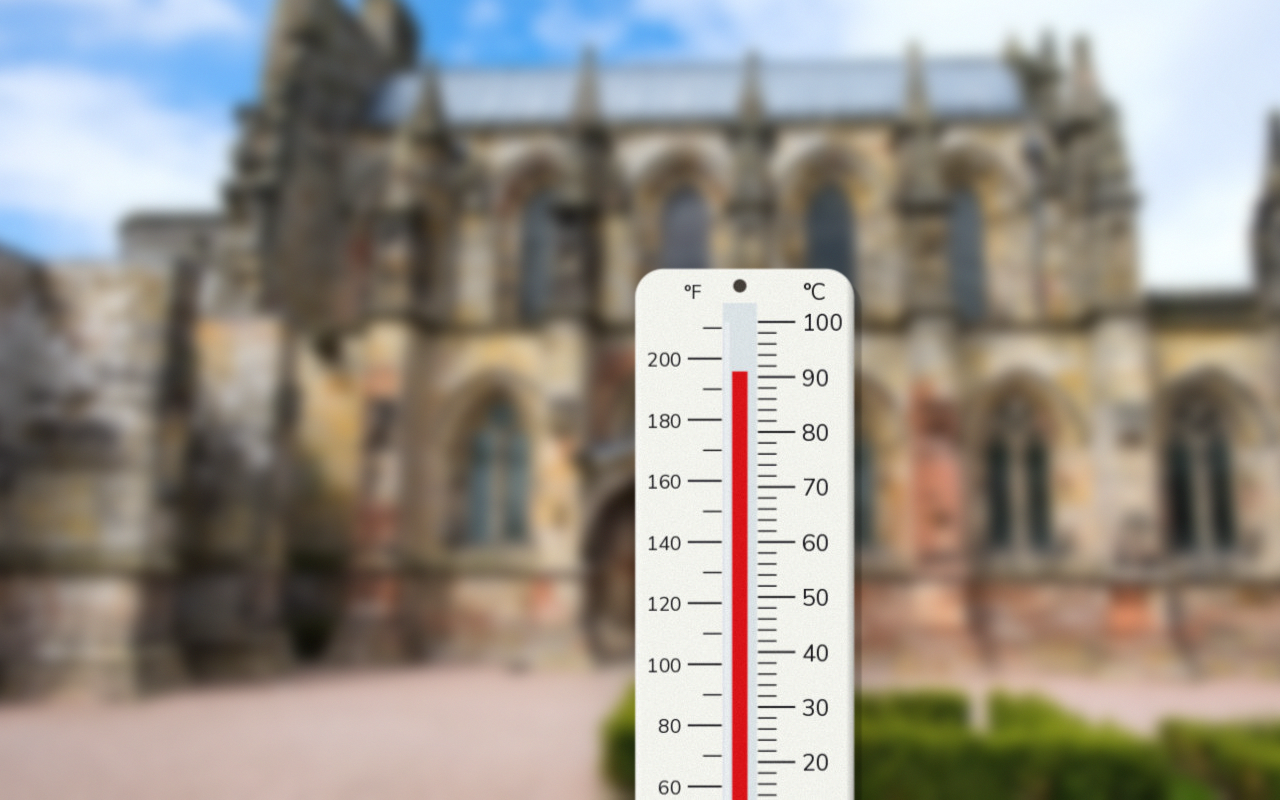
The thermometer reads 91 °C
